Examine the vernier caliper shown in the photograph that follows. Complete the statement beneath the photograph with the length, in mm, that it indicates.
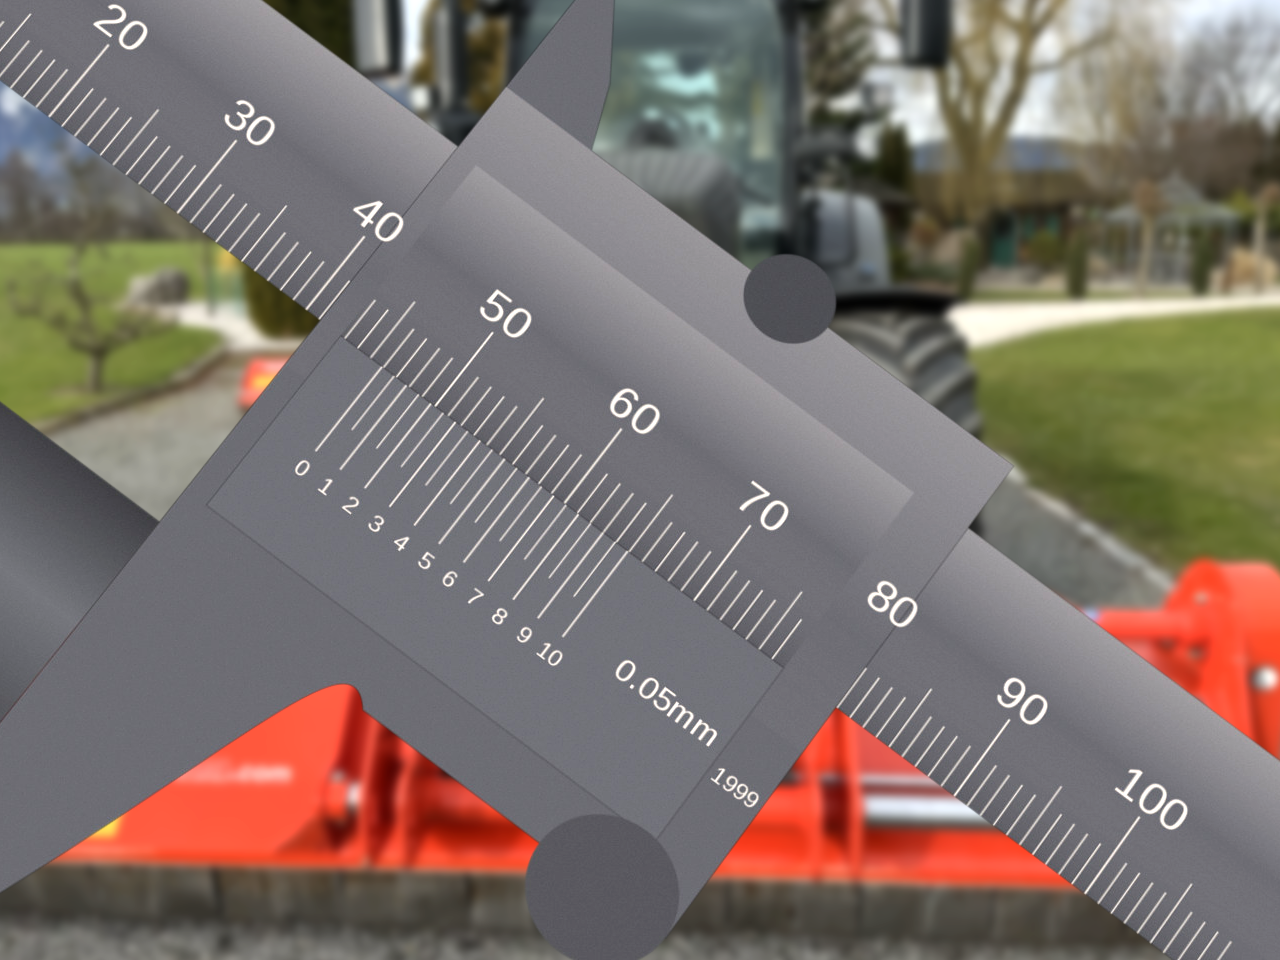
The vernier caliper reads 45.9 mm
